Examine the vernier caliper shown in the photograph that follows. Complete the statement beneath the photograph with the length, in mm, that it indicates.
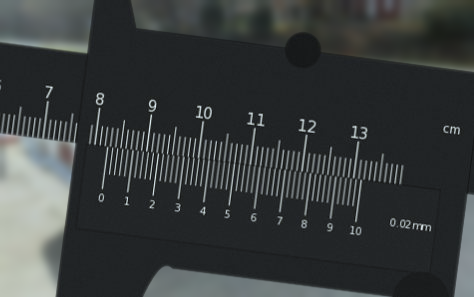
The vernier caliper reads 82.5 mm
